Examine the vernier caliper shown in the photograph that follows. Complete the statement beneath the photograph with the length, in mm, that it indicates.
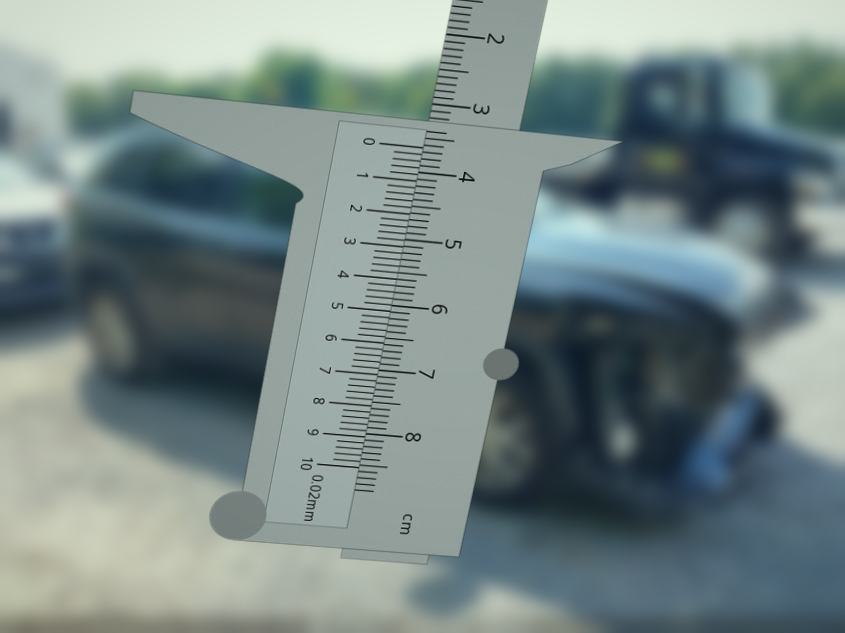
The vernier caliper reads 36.4 mm
